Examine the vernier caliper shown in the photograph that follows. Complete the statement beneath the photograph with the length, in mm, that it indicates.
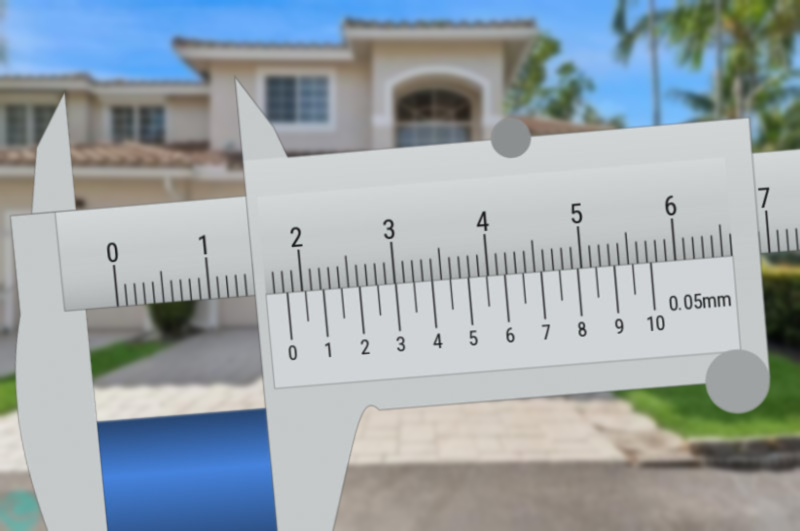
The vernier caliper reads 18.4 mm
